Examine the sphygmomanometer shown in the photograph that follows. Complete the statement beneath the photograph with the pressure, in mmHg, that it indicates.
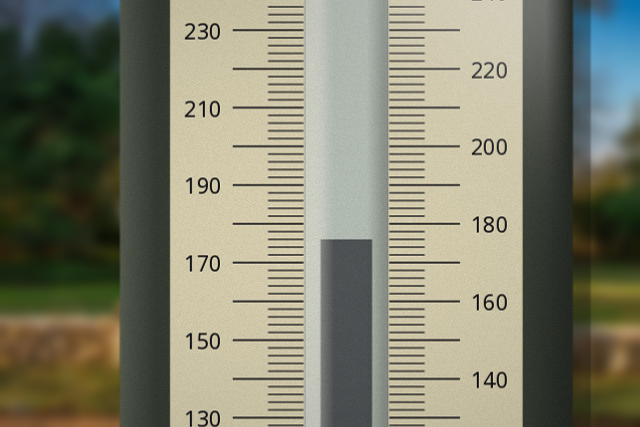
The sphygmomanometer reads 176 mmHg
